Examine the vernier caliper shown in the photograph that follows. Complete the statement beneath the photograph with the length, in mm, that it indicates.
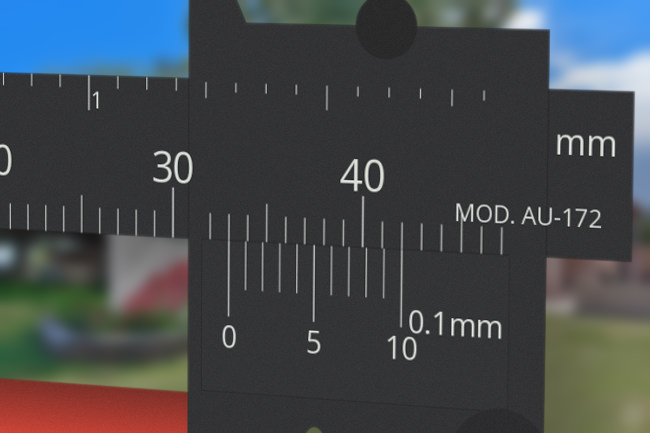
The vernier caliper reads 33.0 mm
